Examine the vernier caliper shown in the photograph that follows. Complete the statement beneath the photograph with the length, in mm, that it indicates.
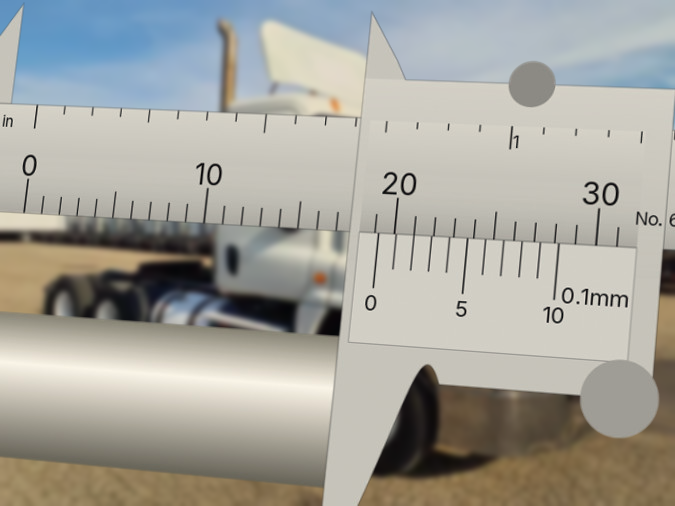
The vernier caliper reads 19.2 mm
